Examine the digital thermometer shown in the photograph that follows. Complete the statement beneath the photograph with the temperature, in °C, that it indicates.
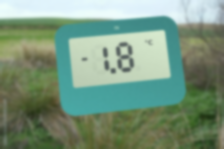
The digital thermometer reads -1.8 °C
